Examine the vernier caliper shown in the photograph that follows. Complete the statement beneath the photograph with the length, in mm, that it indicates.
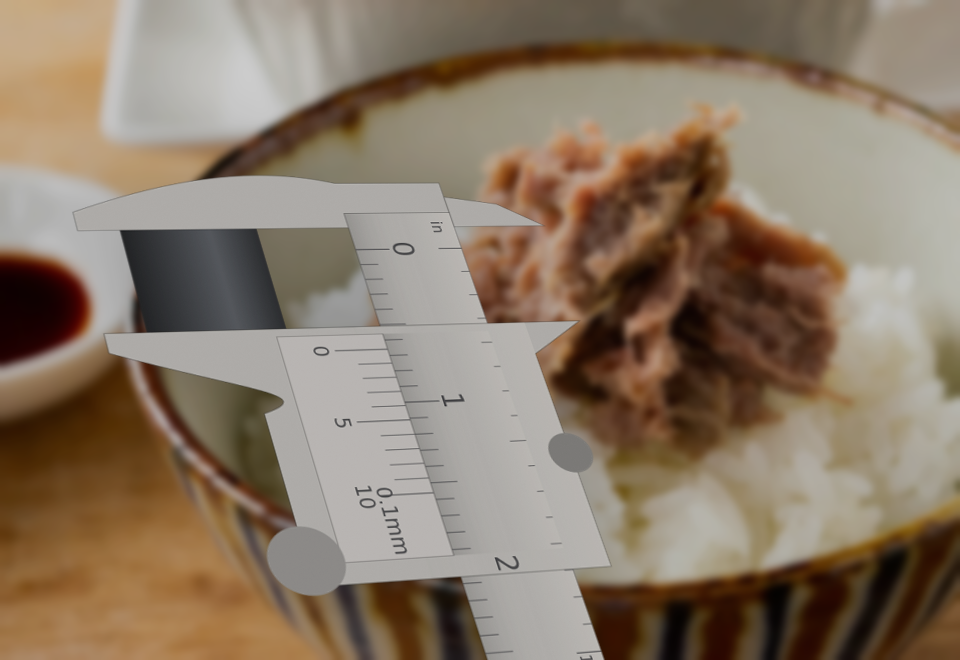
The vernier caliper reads 6.6 mm
